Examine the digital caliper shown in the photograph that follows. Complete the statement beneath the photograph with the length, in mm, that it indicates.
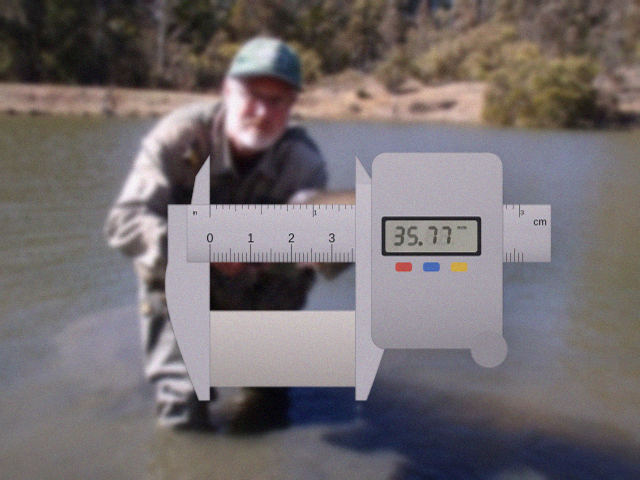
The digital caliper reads 35.77 mm
